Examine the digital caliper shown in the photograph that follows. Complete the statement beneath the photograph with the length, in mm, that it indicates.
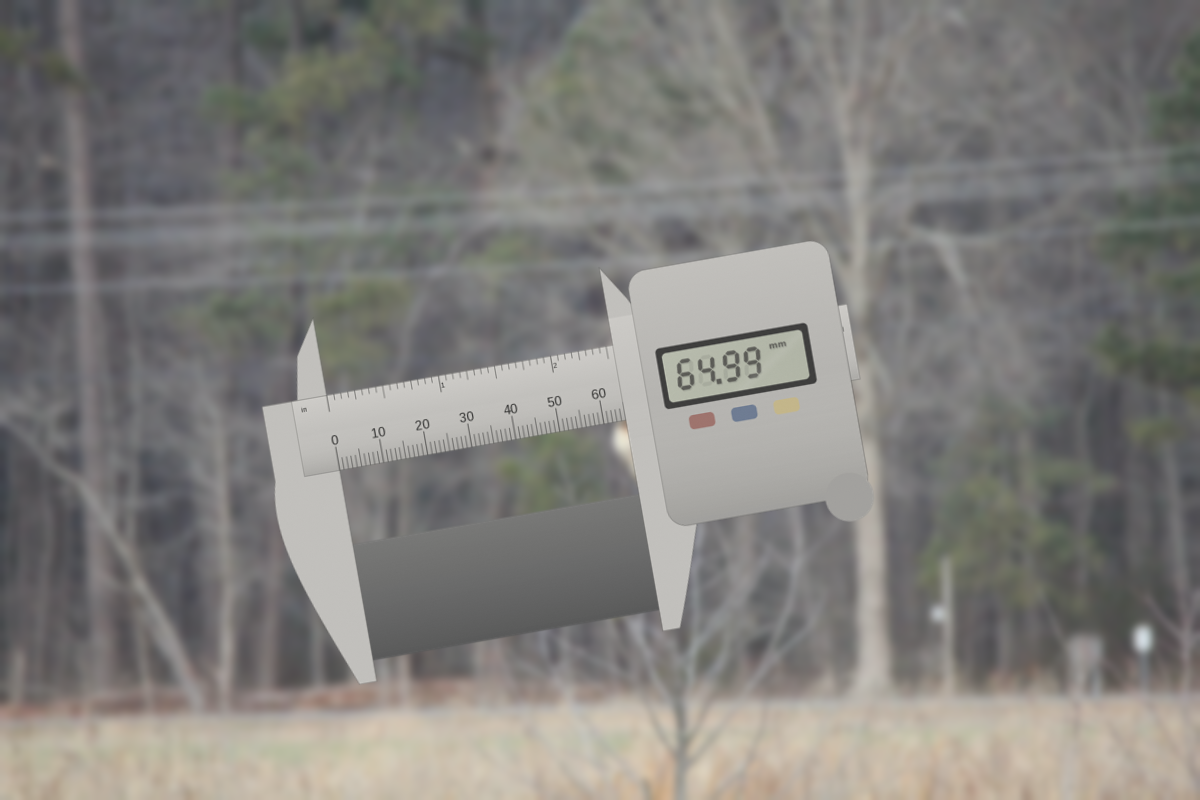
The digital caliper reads 64.99 mm
